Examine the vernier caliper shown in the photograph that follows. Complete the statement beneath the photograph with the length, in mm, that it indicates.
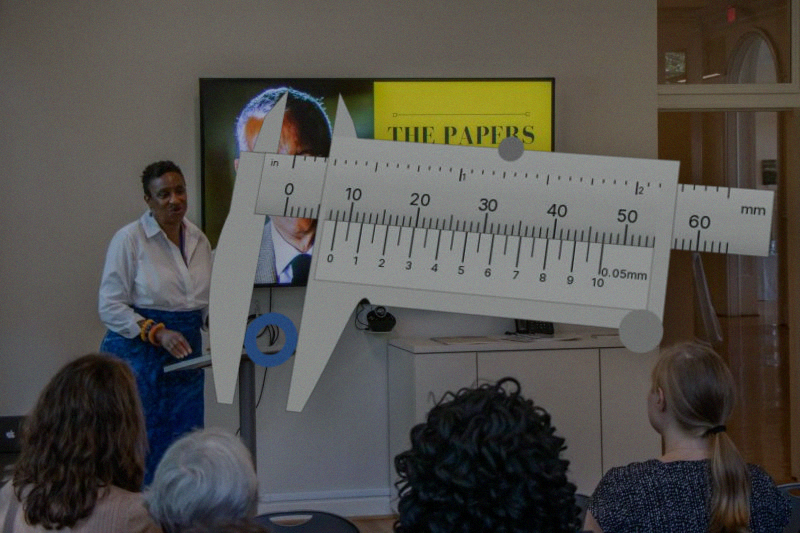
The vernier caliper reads 8.0 mm
